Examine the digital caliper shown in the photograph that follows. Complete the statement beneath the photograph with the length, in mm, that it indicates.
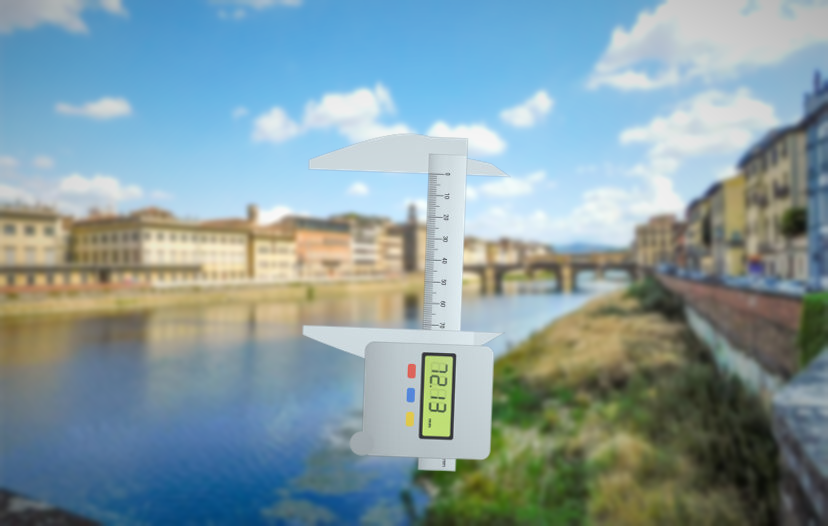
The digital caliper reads 72.13 mm
